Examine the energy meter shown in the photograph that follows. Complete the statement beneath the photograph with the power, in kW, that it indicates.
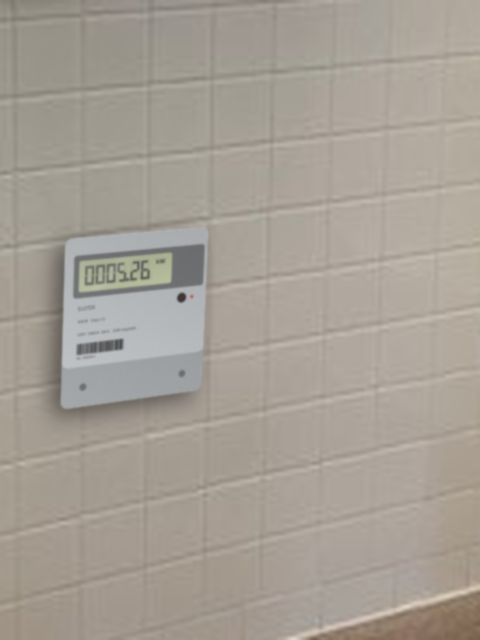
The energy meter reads 5.26 kW
